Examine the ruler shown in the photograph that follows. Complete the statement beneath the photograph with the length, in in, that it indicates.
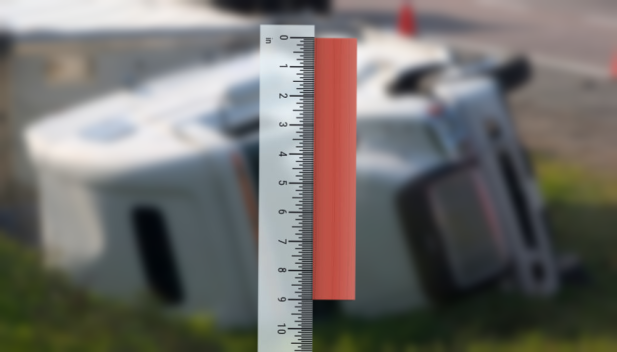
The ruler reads 9 in
